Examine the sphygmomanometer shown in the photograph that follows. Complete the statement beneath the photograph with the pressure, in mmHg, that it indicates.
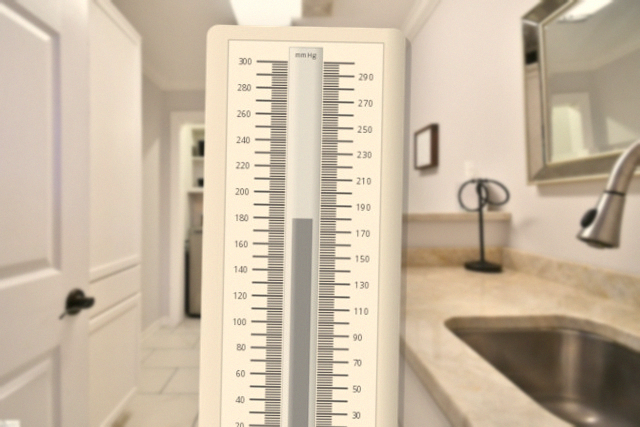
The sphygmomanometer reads 180 mmHg
